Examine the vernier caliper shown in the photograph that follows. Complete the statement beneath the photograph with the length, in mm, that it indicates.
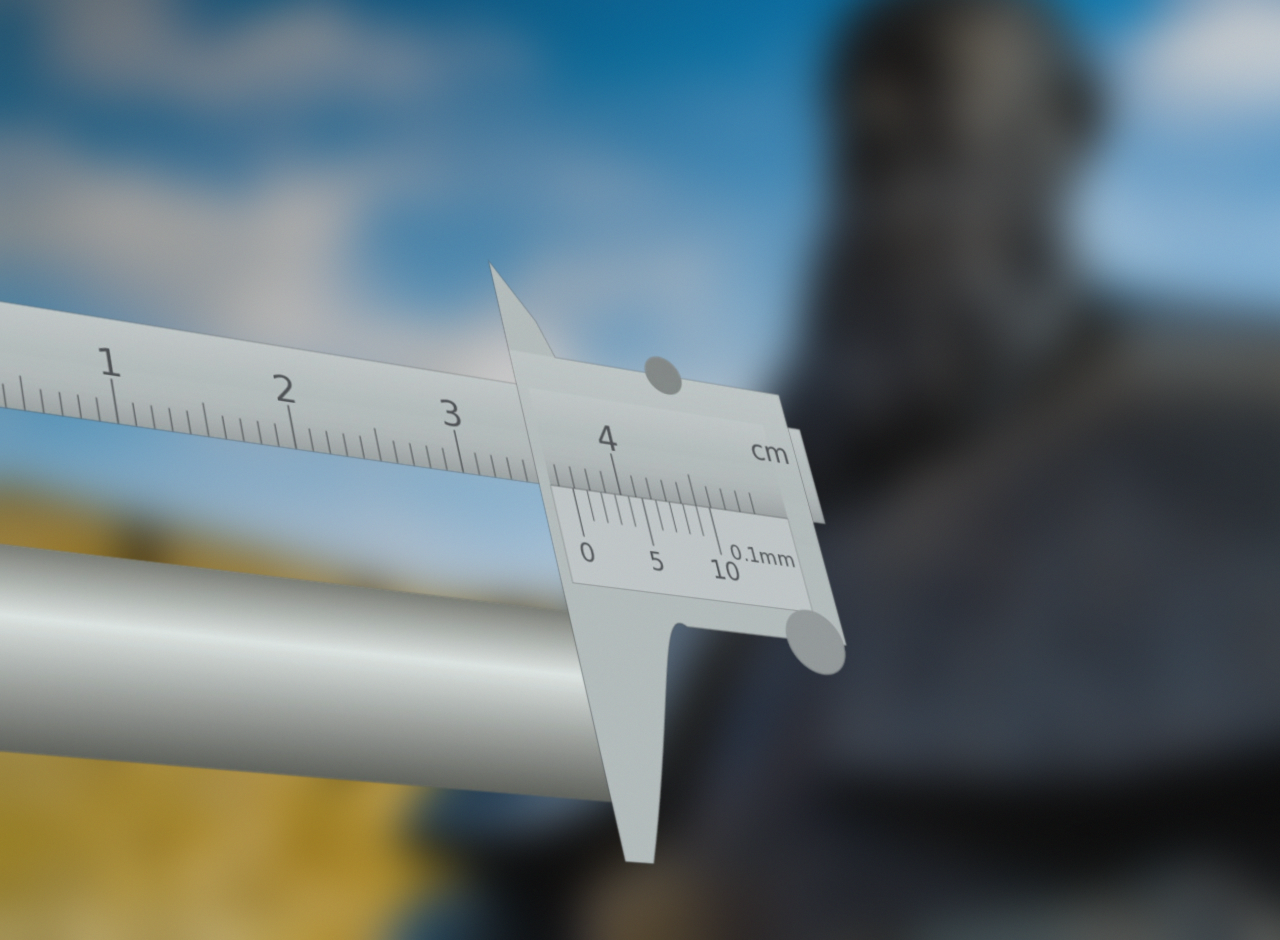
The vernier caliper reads 36.9 mm
